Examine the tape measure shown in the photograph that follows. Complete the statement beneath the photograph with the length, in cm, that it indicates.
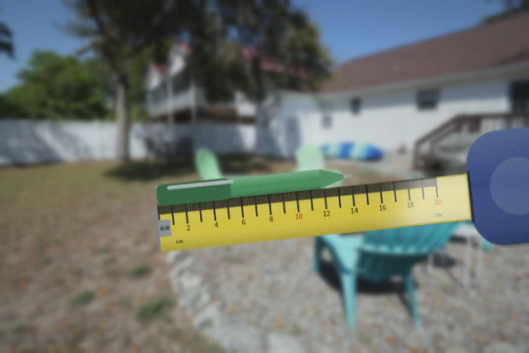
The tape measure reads 14 cm
